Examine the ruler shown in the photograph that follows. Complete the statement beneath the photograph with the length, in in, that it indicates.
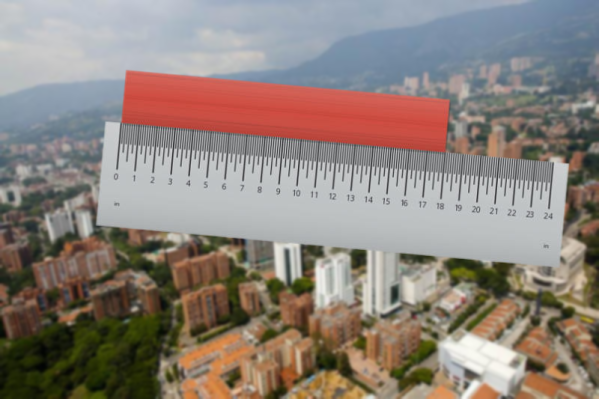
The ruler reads 18 in
